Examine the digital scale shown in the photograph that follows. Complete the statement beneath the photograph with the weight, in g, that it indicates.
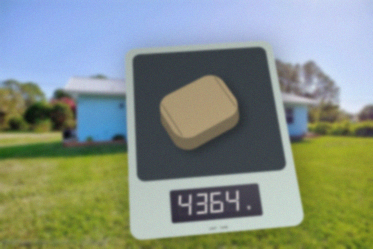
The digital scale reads 4364 g
